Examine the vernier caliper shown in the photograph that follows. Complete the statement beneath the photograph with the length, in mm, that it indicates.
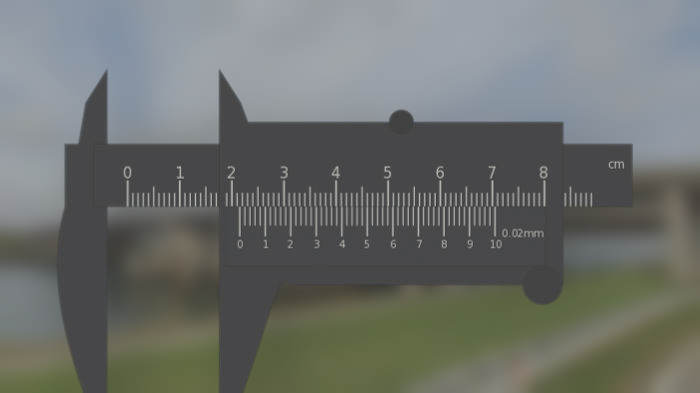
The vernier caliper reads 21.5 mm
